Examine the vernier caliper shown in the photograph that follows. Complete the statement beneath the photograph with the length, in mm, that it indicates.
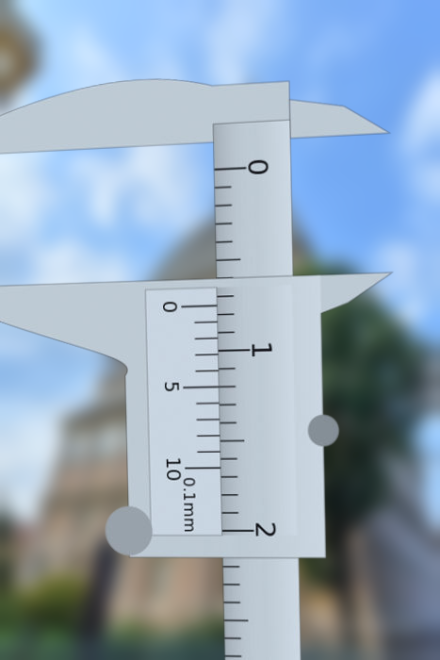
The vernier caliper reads 7.5 mm
